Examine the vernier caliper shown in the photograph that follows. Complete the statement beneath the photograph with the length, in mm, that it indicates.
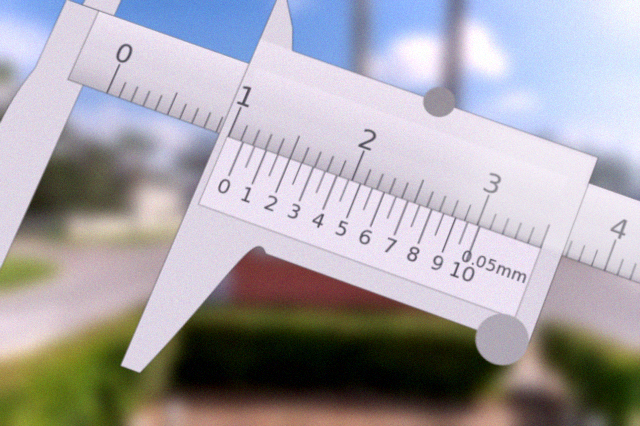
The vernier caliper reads 11.2 mm
